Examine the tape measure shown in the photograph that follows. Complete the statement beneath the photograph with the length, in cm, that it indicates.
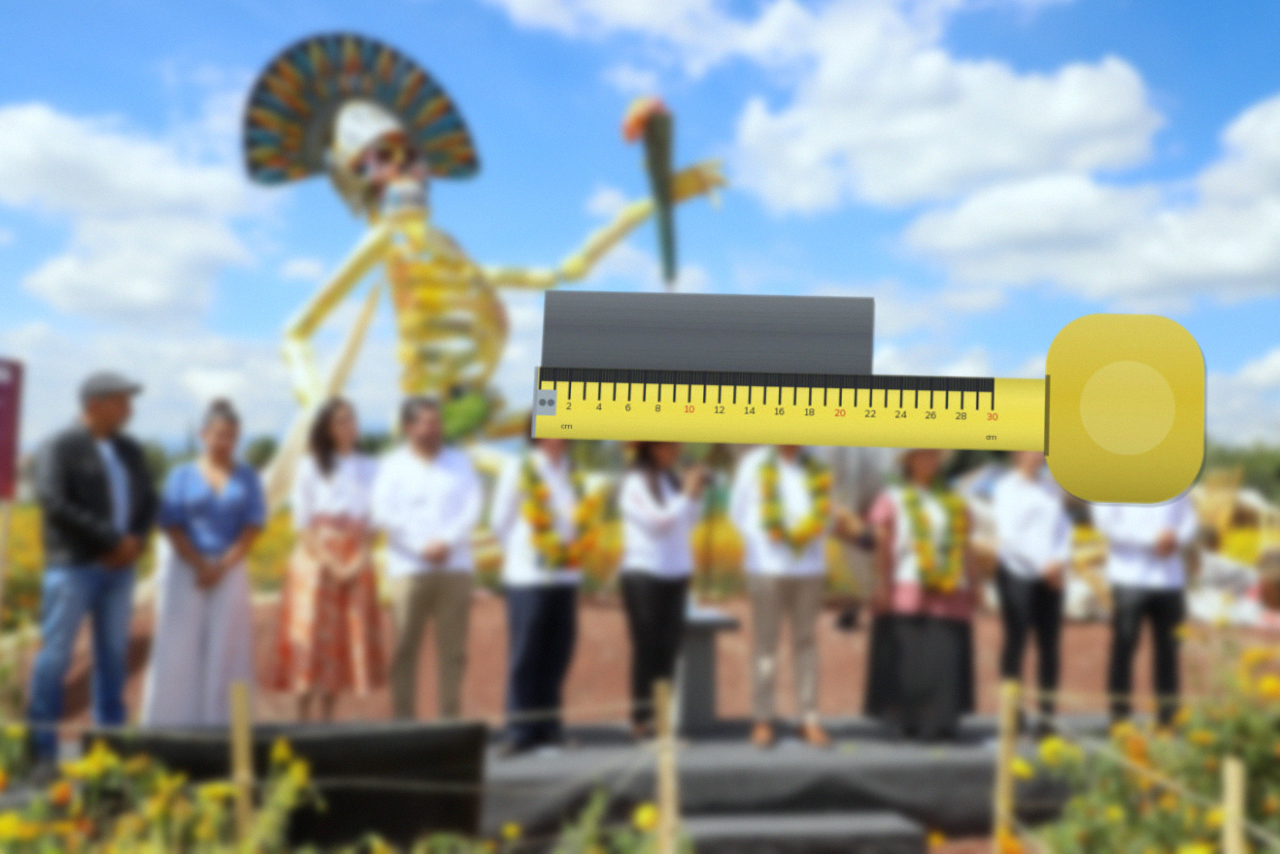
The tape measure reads 22 cm
